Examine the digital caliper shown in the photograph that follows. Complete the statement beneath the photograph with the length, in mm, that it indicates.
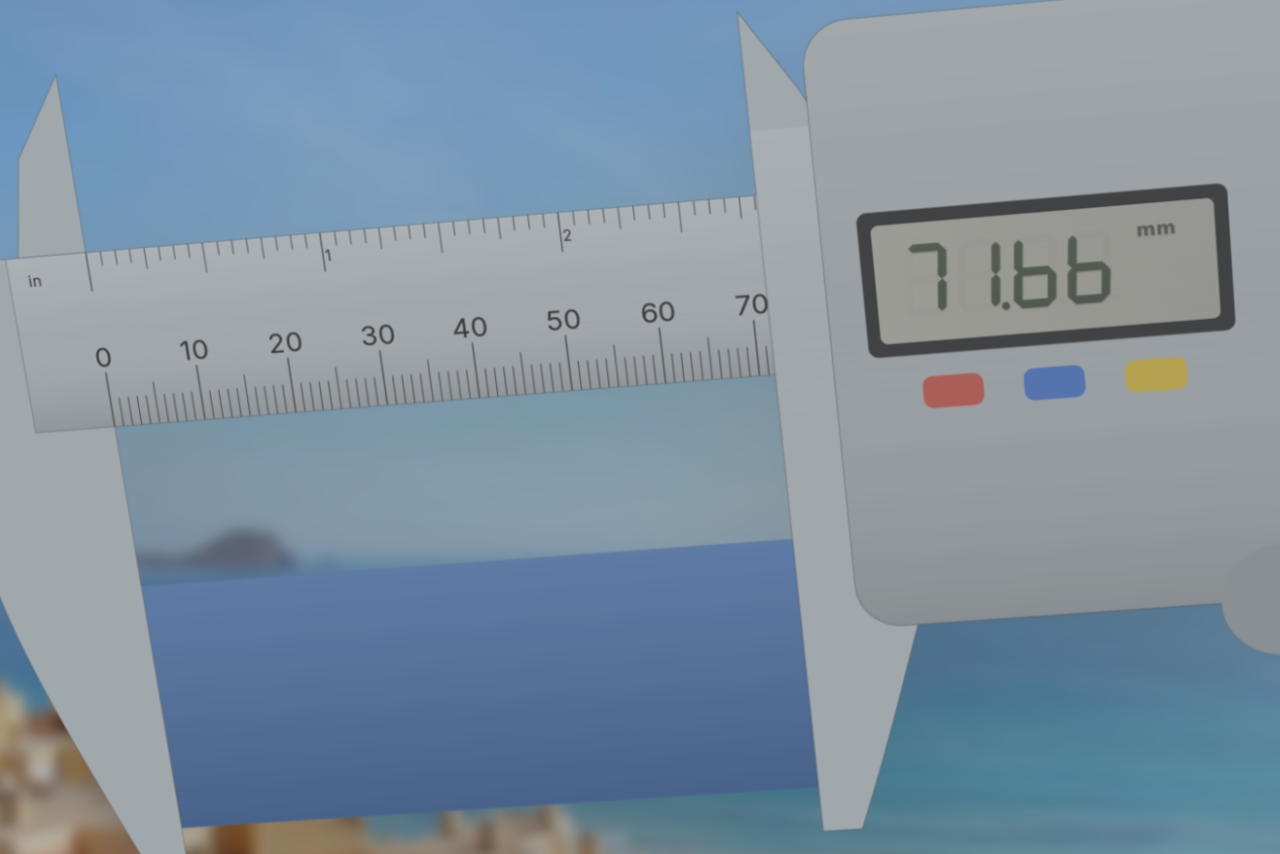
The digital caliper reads 71.66 mm
